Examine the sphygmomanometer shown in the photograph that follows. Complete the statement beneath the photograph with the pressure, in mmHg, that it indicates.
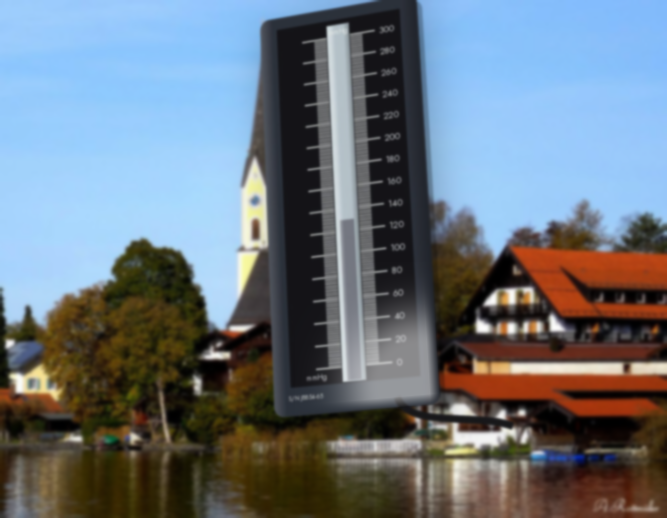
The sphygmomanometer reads 130 mmHg
